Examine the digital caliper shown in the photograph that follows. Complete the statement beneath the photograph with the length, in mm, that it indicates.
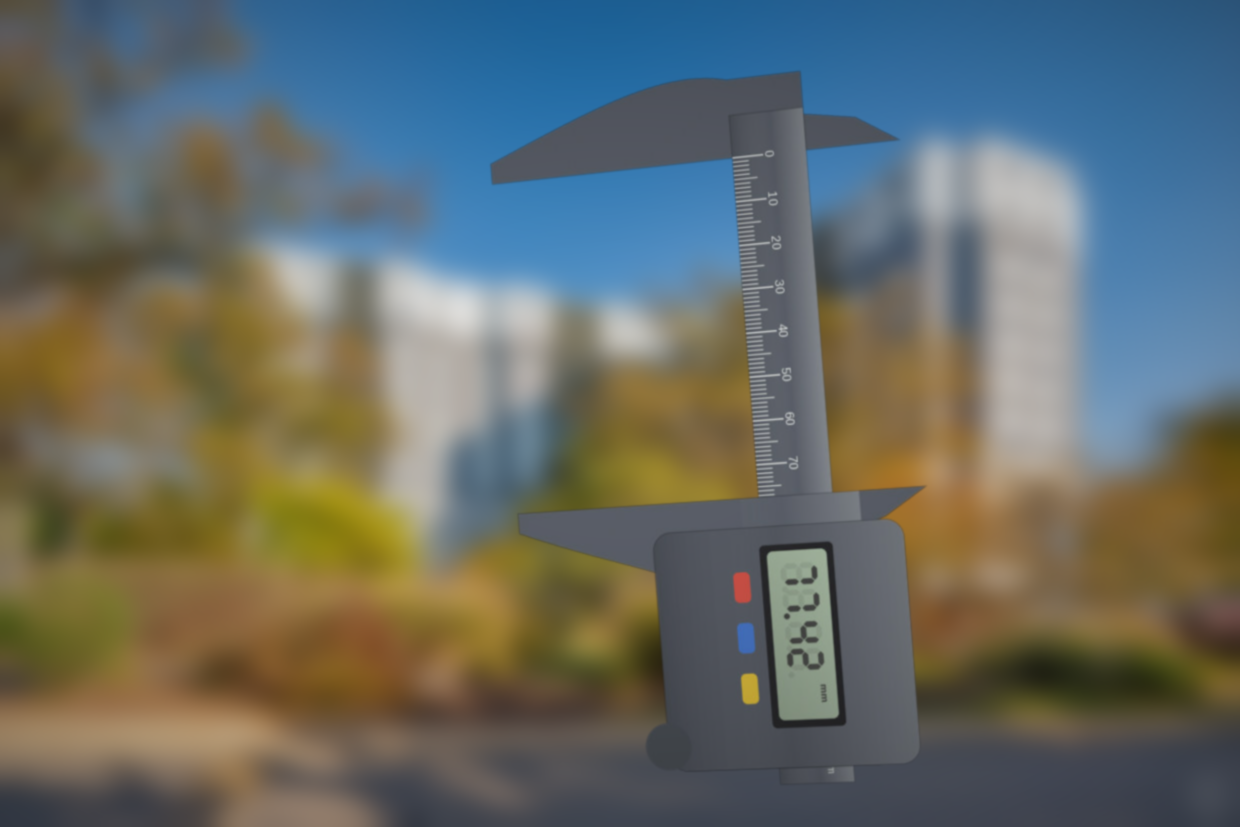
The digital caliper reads 77.42 mm
